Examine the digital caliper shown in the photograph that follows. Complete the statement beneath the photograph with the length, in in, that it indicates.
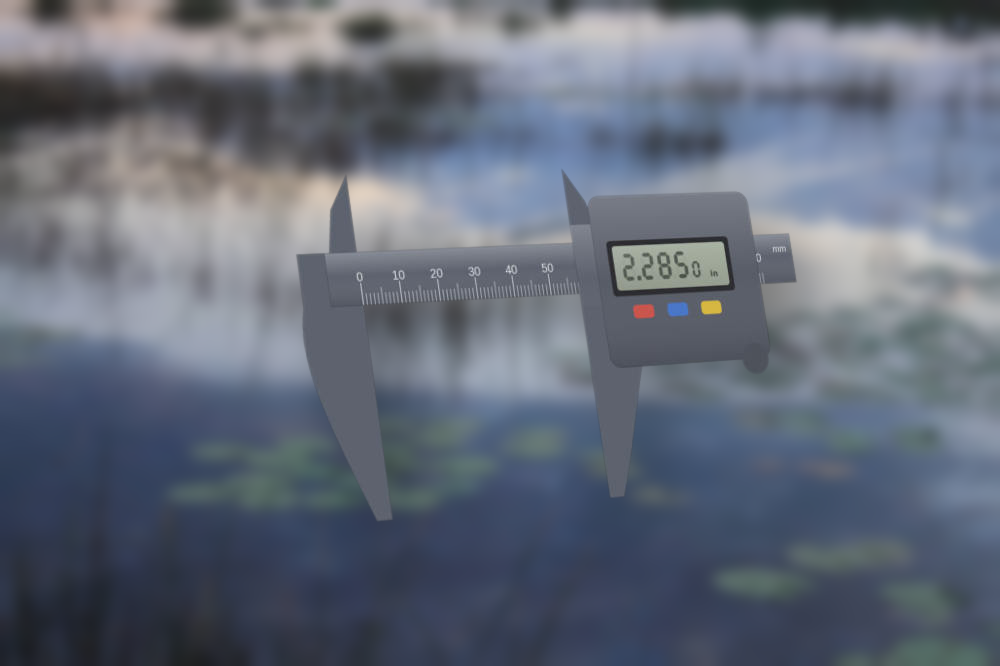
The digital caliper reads 2.2850 in
